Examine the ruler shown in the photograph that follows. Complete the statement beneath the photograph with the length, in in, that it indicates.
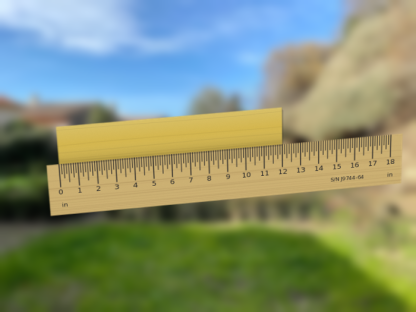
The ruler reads 12 in
